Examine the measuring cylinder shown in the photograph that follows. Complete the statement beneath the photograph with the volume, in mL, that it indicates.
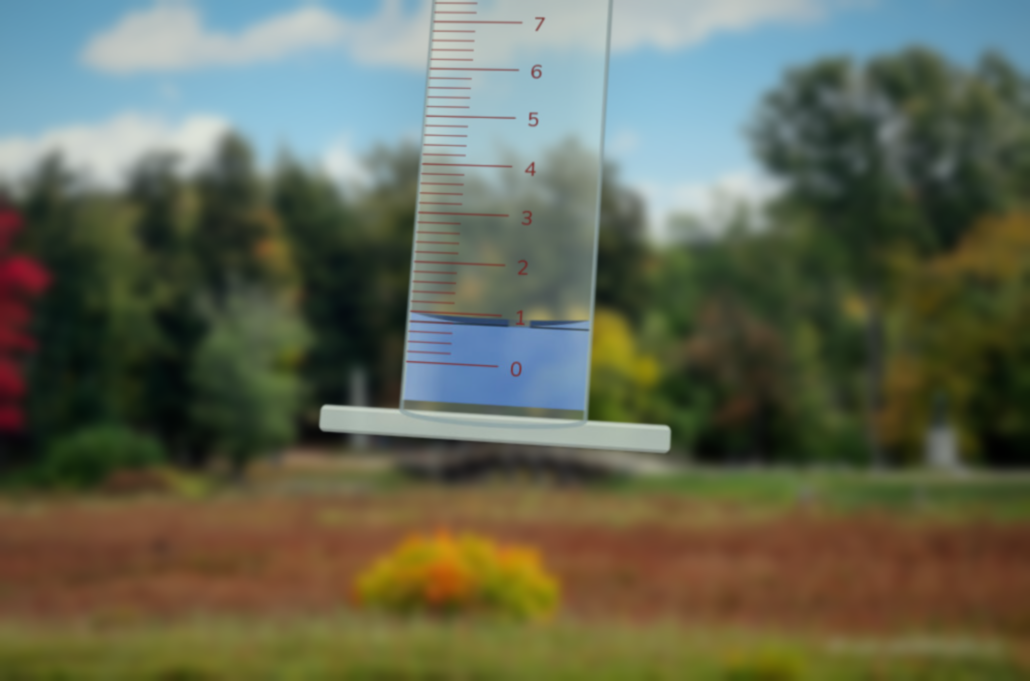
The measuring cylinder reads 0.8 mL
